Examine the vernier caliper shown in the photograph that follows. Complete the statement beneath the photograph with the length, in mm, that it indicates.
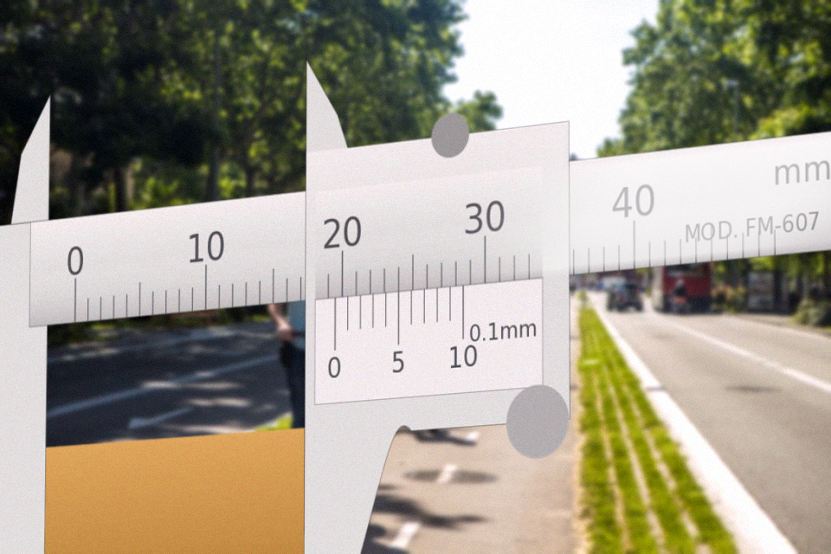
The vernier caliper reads 19.5 mm
